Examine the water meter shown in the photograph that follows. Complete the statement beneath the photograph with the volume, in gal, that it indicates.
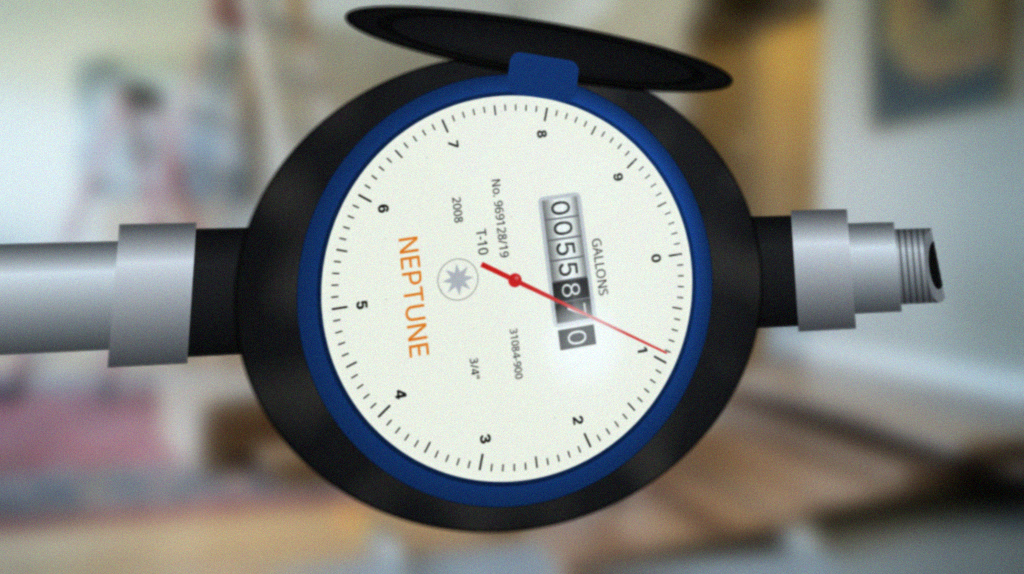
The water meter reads 55870.9 gal
